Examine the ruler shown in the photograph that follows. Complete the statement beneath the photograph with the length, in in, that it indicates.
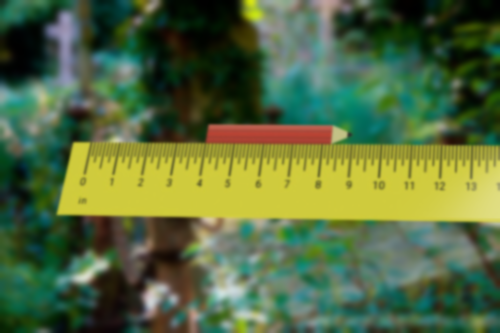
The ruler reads 5 in
